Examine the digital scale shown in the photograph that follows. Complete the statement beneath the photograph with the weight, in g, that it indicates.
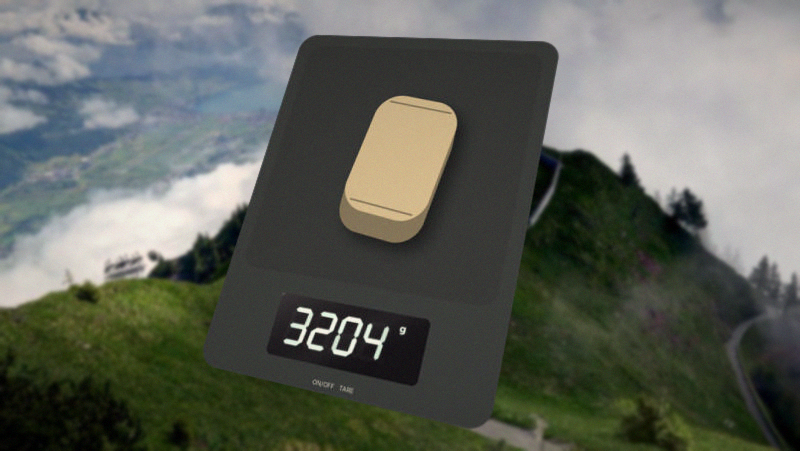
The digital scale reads 3204 g
